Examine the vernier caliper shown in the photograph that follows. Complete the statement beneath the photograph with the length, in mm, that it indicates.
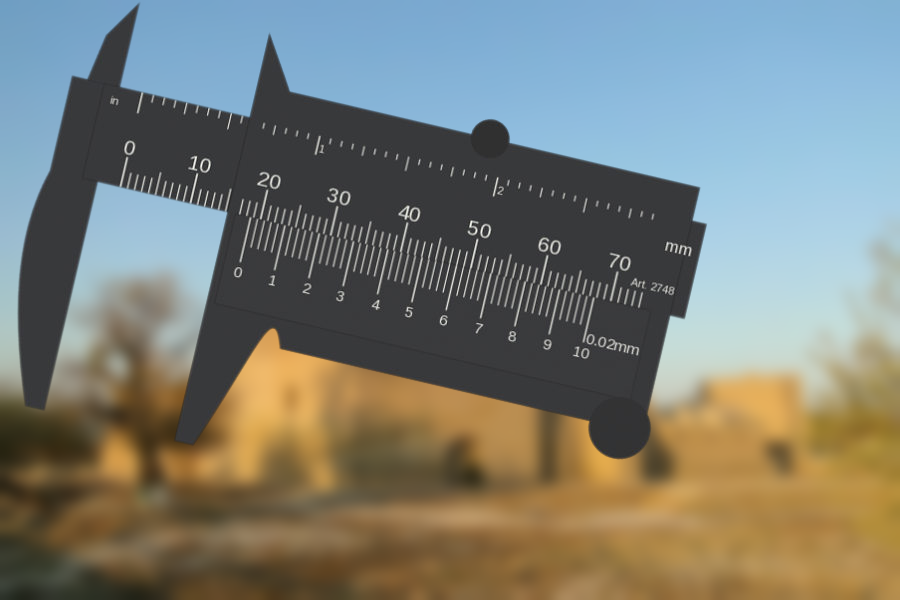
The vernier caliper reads 18.6 mm
